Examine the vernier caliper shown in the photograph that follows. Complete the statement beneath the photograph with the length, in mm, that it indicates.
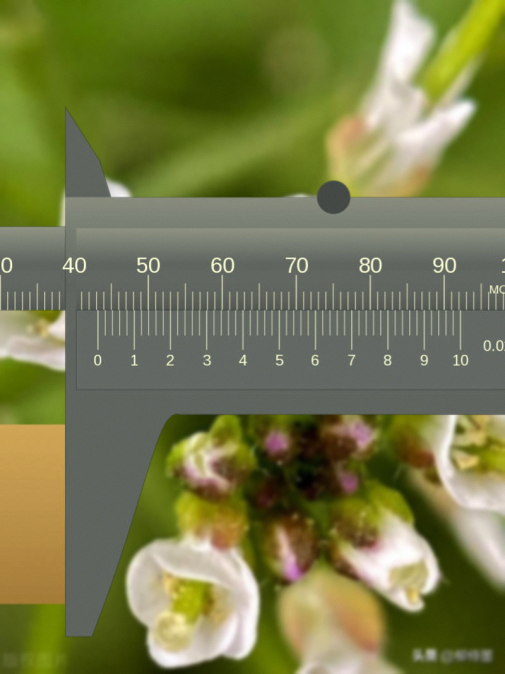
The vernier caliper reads 43.2 mm
